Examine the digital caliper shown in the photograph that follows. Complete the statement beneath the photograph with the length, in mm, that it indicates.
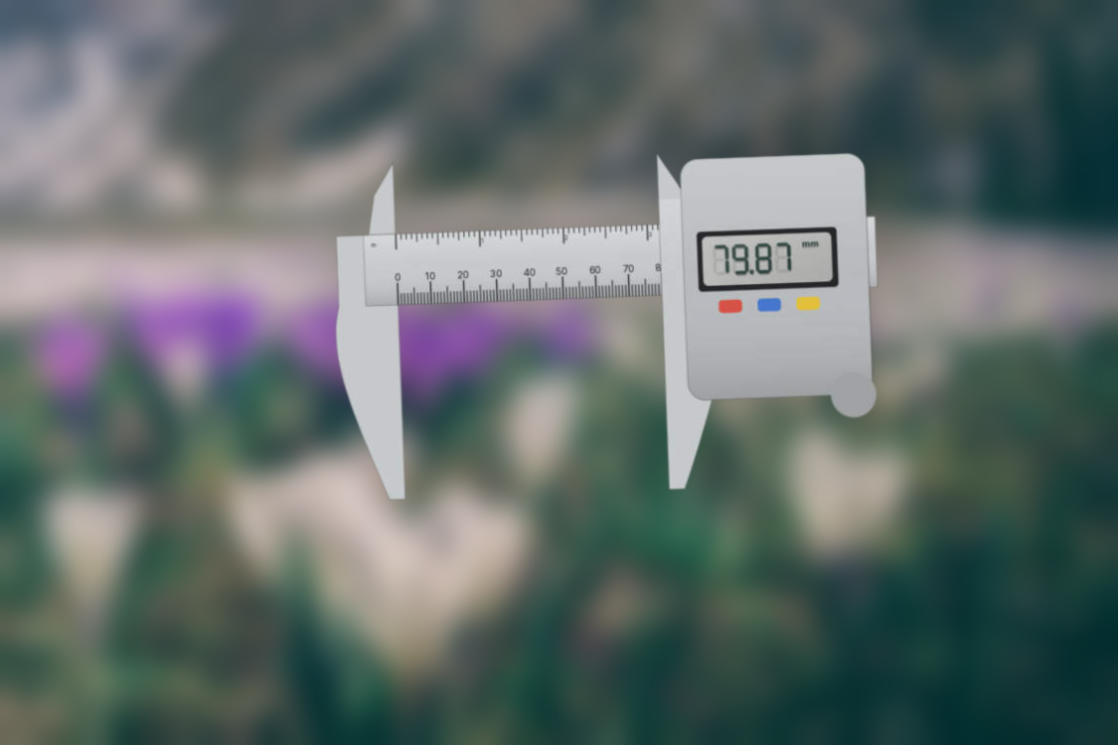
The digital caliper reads 79.87 mm
